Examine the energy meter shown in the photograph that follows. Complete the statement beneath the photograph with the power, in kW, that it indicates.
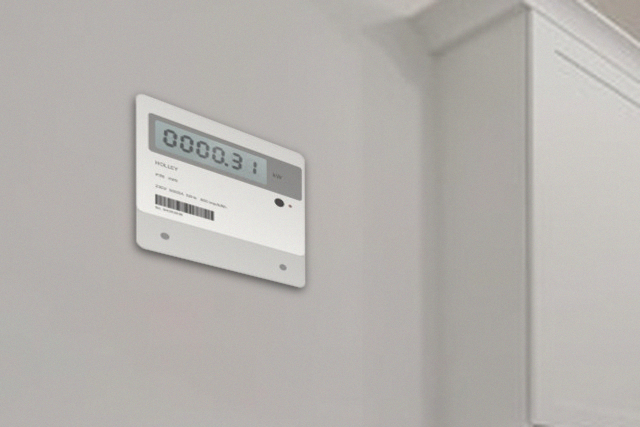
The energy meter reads 0.31 kW
